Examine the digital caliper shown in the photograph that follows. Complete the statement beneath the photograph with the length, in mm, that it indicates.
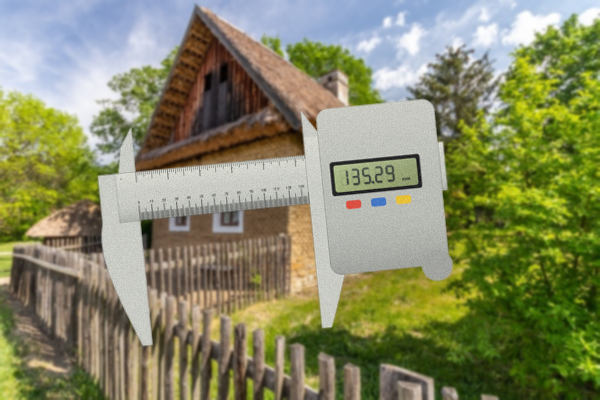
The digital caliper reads 135.29 mm
